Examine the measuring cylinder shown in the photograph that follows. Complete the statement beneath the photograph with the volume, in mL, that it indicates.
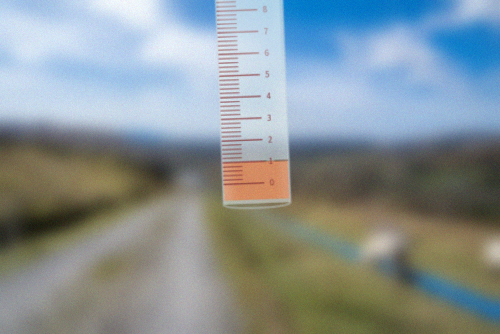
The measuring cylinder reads 1 mL
